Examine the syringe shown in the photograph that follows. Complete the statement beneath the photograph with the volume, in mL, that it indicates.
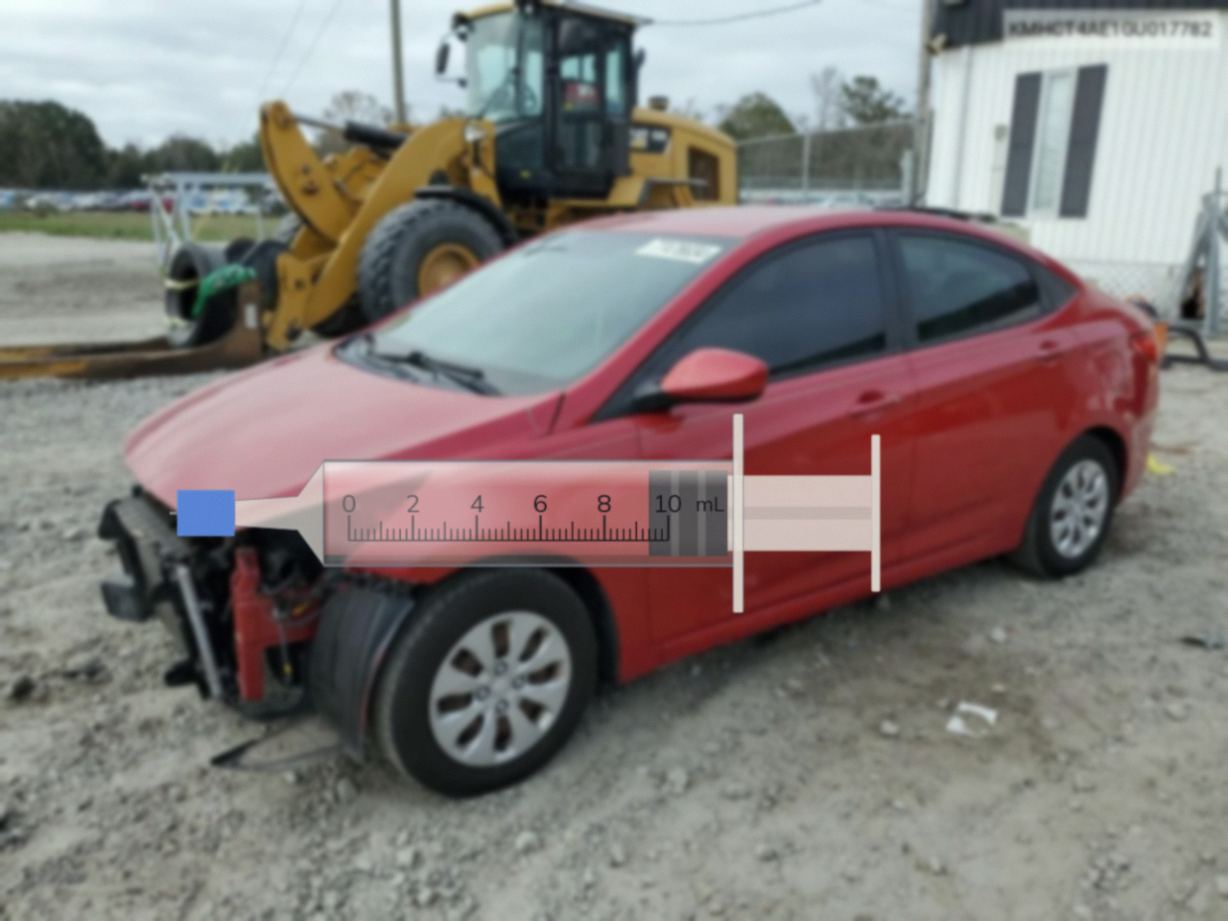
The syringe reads 9.4 mL
